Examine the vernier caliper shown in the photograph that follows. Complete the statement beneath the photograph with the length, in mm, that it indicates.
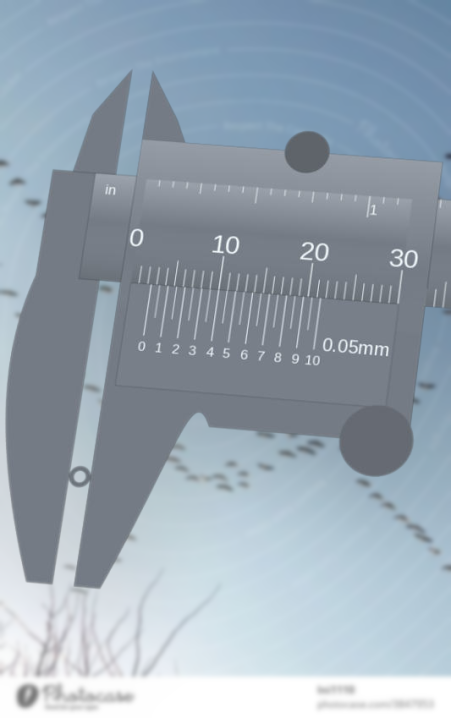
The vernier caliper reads 2.4 mm
